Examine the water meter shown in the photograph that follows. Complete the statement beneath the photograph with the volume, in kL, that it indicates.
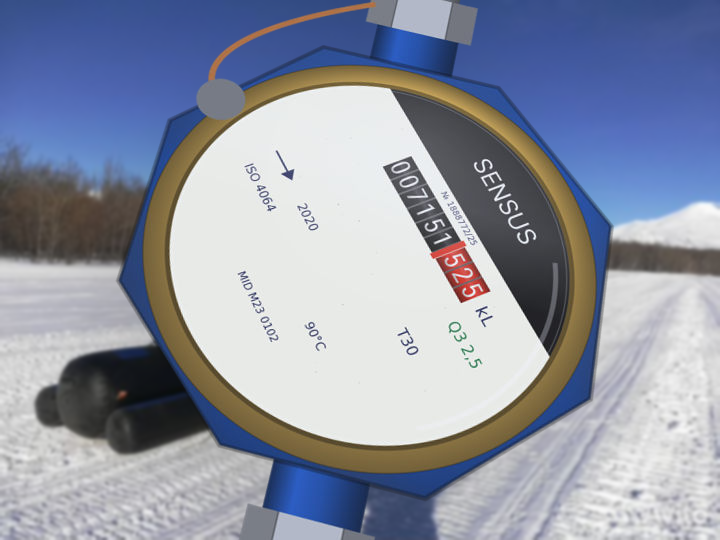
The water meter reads 7151.525 kL
